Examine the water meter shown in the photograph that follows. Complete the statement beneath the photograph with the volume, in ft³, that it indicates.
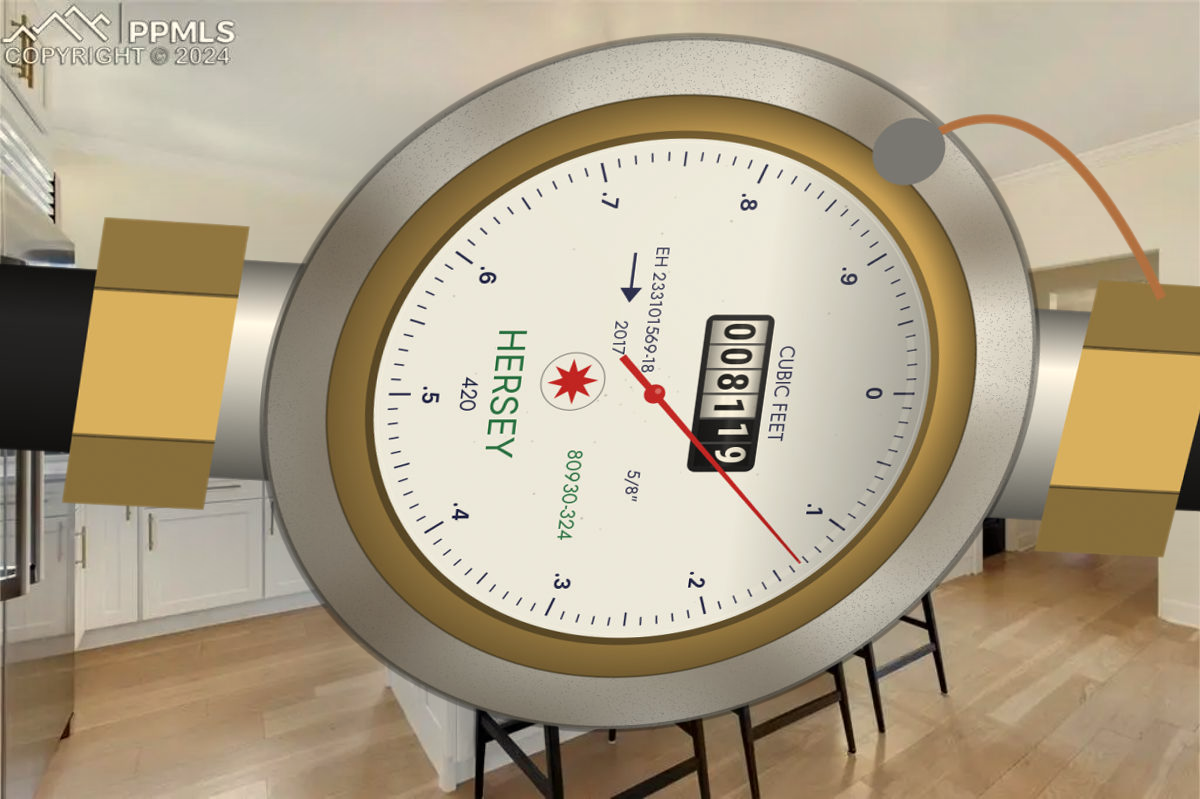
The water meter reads 8119.13 ft³
